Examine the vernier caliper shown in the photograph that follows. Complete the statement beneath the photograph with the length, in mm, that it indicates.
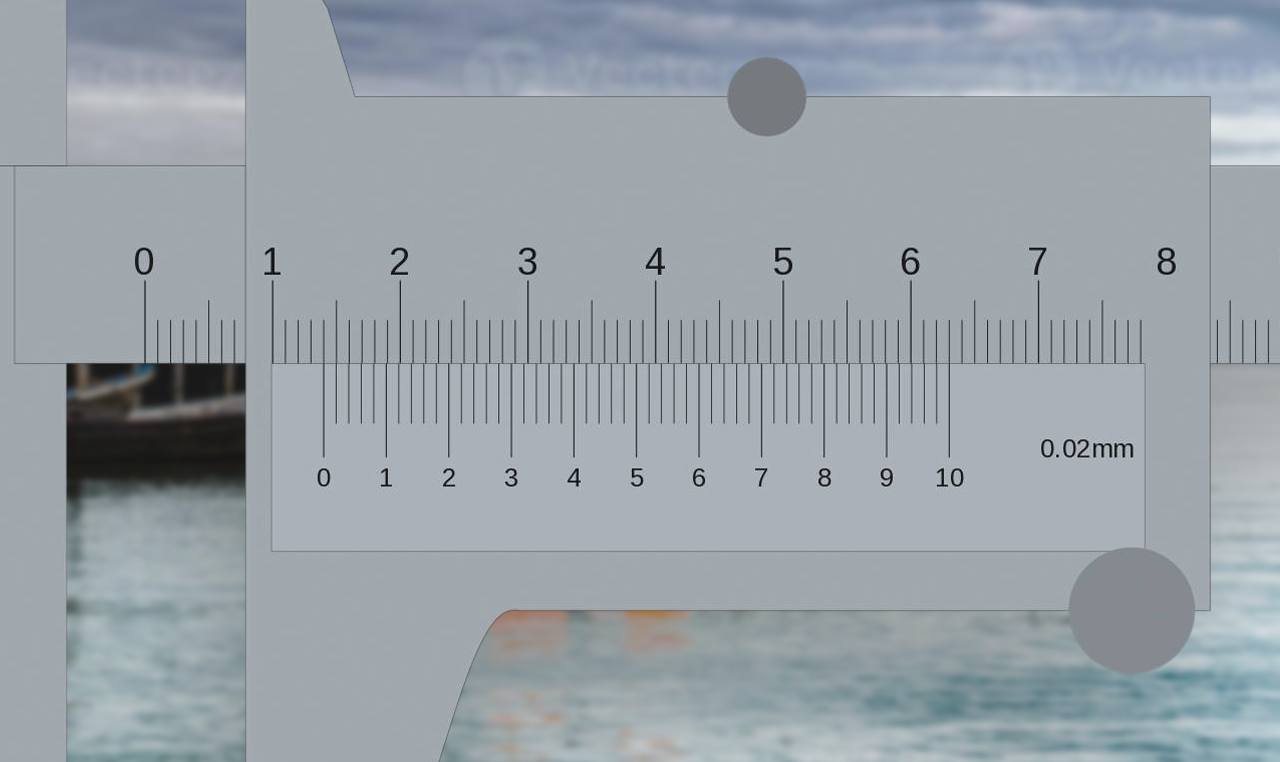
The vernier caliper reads 14.0 mm
